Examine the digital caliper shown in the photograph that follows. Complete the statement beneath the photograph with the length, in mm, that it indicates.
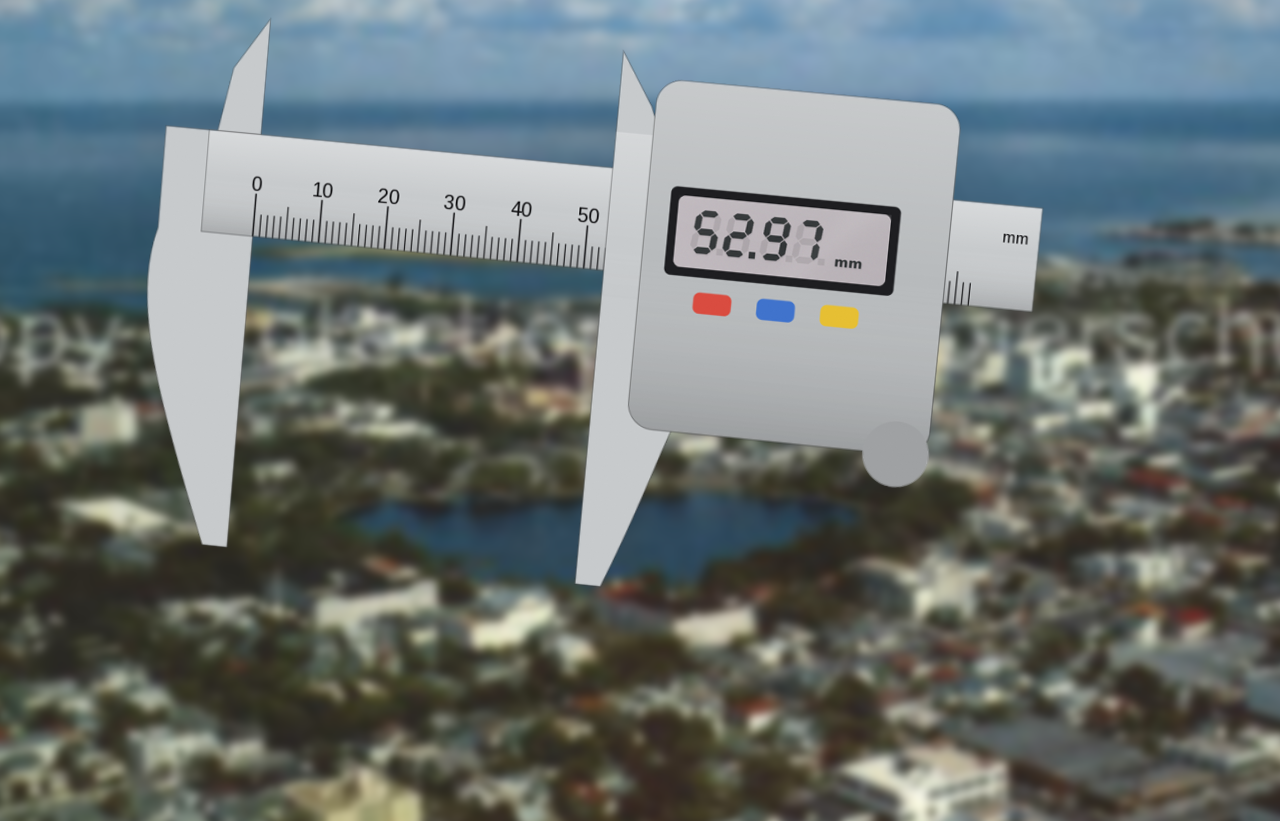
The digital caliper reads 52.97 mm
